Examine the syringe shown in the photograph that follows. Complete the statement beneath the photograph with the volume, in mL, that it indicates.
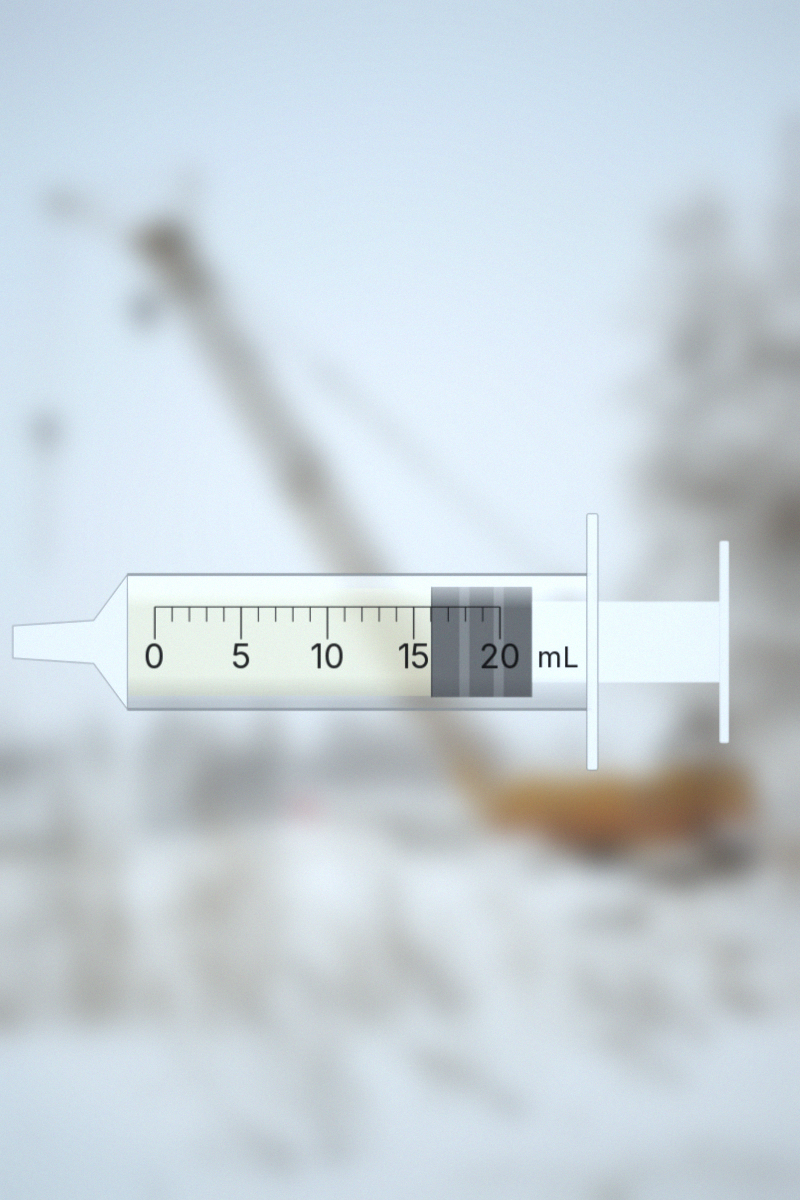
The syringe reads 16 mL
